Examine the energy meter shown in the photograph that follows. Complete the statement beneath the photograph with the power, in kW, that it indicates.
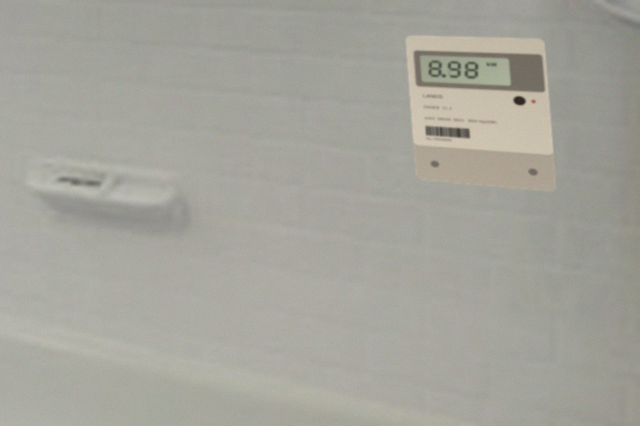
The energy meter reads 8.98 kW
